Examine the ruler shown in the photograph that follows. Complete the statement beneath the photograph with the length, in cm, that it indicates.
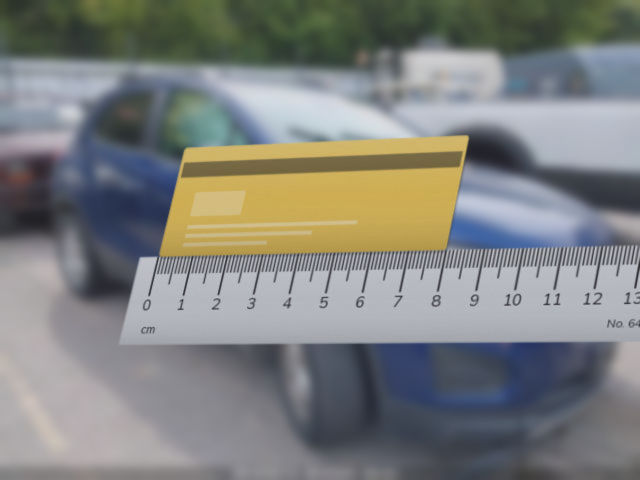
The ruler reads 8 cm
